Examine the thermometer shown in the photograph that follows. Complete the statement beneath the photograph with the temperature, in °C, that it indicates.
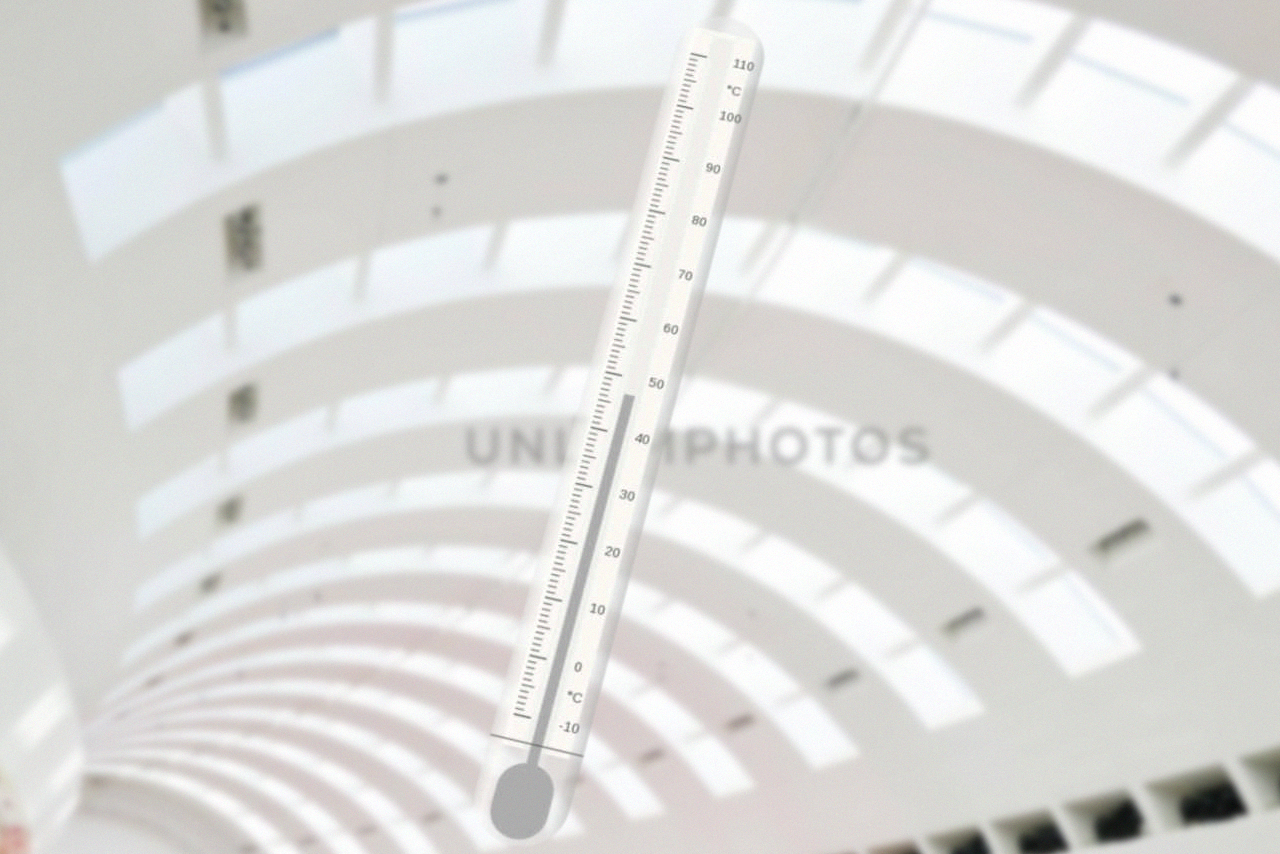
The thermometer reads 47 °C
